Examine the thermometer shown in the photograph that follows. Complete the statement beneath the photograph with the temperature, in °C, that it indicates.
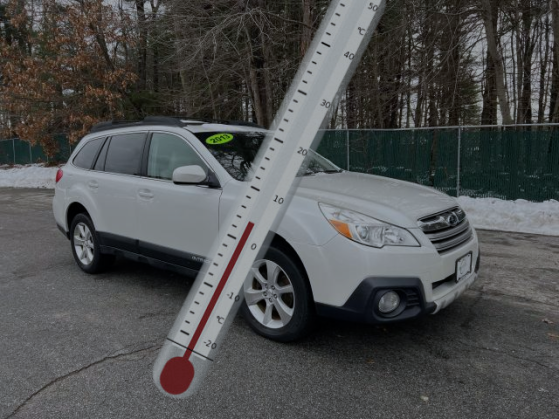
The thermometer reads 4 °C
